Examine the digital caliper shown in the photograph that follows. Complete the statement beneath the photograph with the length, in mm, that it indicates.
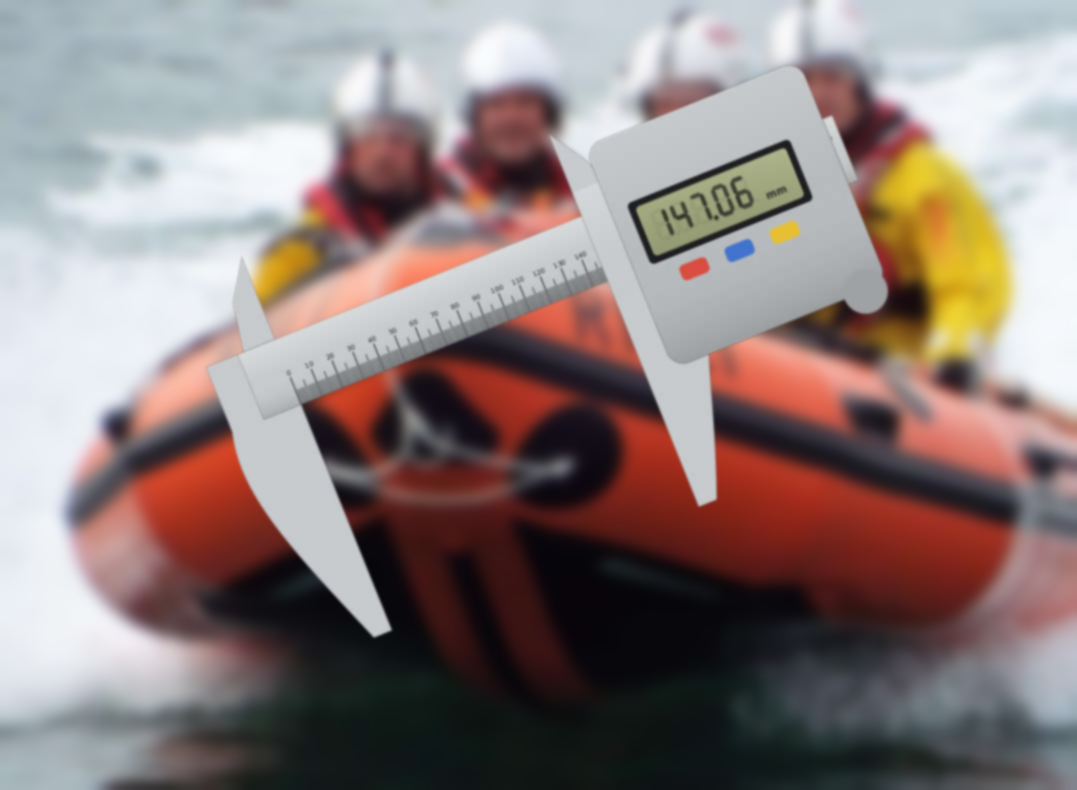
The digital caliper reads 147.06 mm
